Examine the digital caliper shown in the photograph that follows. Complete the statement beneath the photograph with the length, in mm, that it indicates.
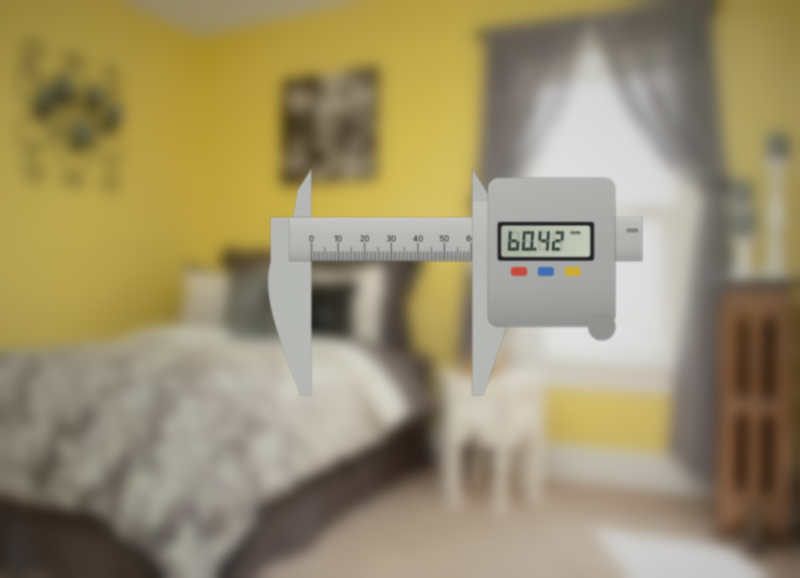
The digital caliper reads 60.42 mm
